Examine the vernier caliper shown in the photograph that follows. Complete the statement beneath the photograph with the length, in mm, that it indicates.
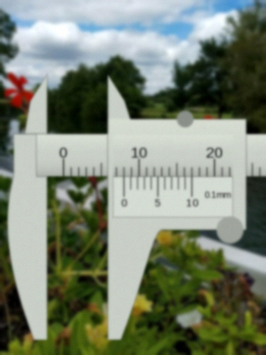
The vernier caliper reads 8.0 mm
